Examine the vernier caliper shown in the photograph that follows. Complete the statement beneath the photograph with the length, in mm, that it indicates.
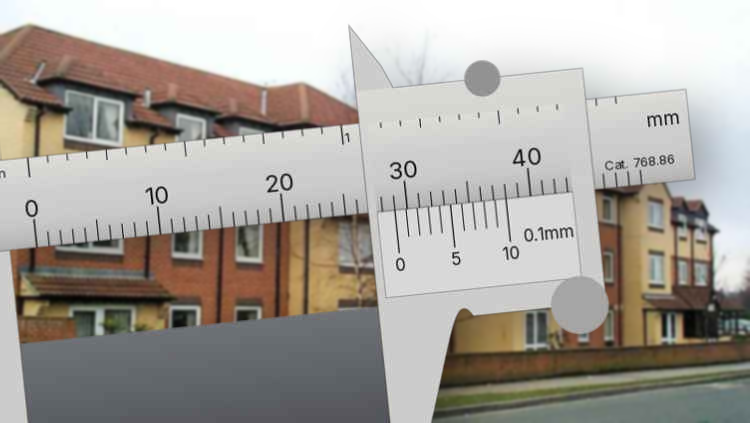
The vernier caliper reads 29.0 mm
